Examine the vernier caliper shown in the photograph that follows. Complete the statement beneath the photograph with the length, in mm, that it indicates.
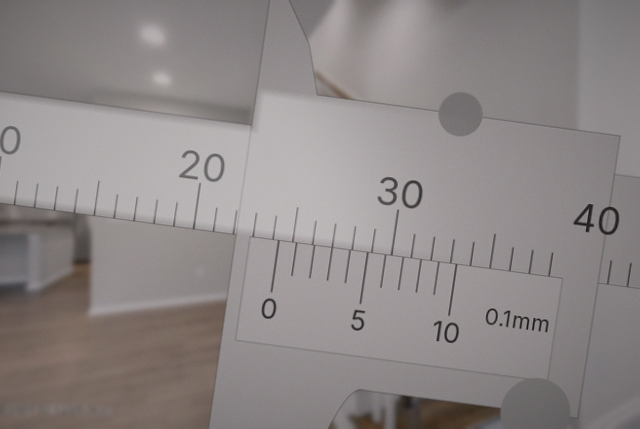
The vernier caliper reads 24.3 mm
